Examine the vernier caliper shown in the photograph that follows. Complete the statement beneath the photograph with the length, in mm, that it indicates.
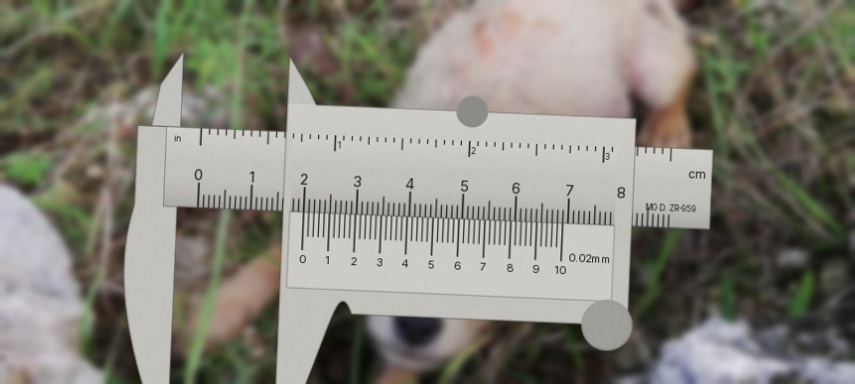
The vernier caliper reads 20.0 mm
